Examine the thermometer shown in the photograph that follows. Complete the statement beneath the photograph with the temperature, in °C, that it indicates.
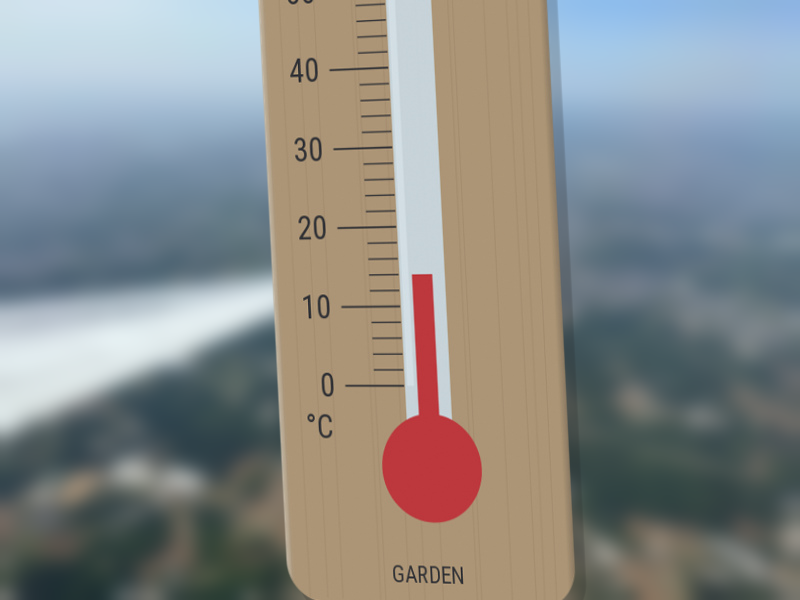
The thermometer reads 14 °C
